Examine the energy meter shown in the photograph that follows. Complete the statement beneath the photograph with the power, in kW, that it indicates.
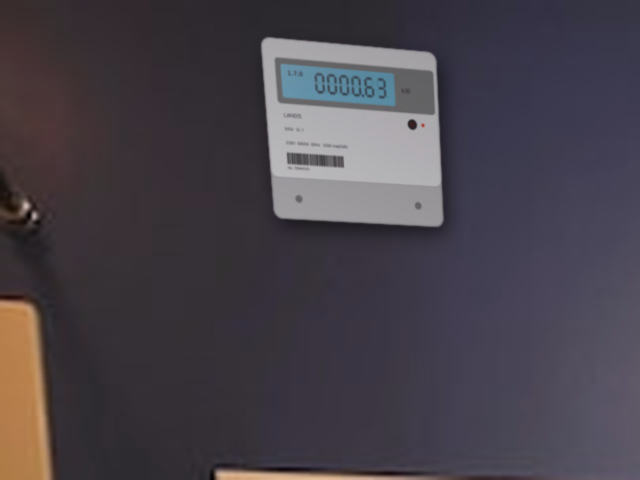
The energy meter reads 0.63 kW
